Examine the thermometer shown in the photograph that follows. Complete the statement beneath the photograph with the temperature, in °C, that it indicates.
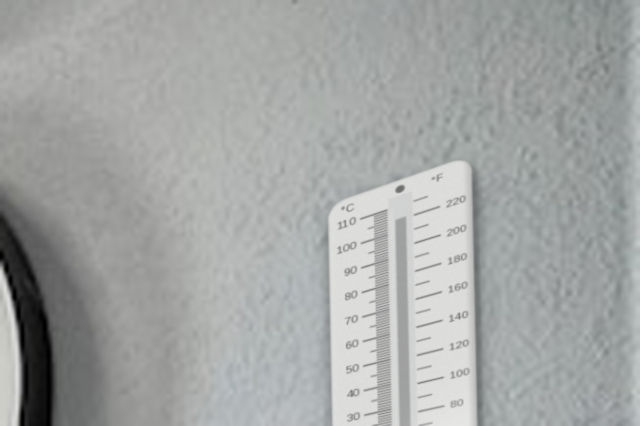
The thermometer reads 105 °C
